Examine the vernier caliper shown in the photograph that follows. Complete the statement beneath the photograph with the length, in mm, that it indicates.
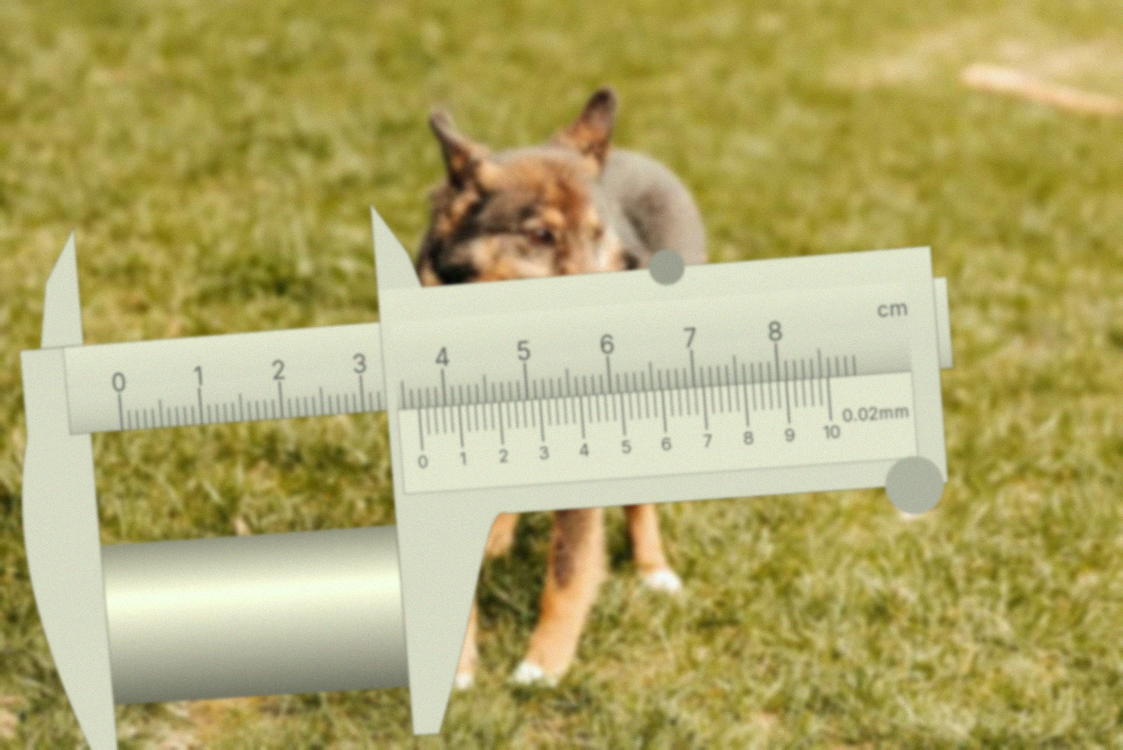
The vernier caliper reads 36.8 mm
